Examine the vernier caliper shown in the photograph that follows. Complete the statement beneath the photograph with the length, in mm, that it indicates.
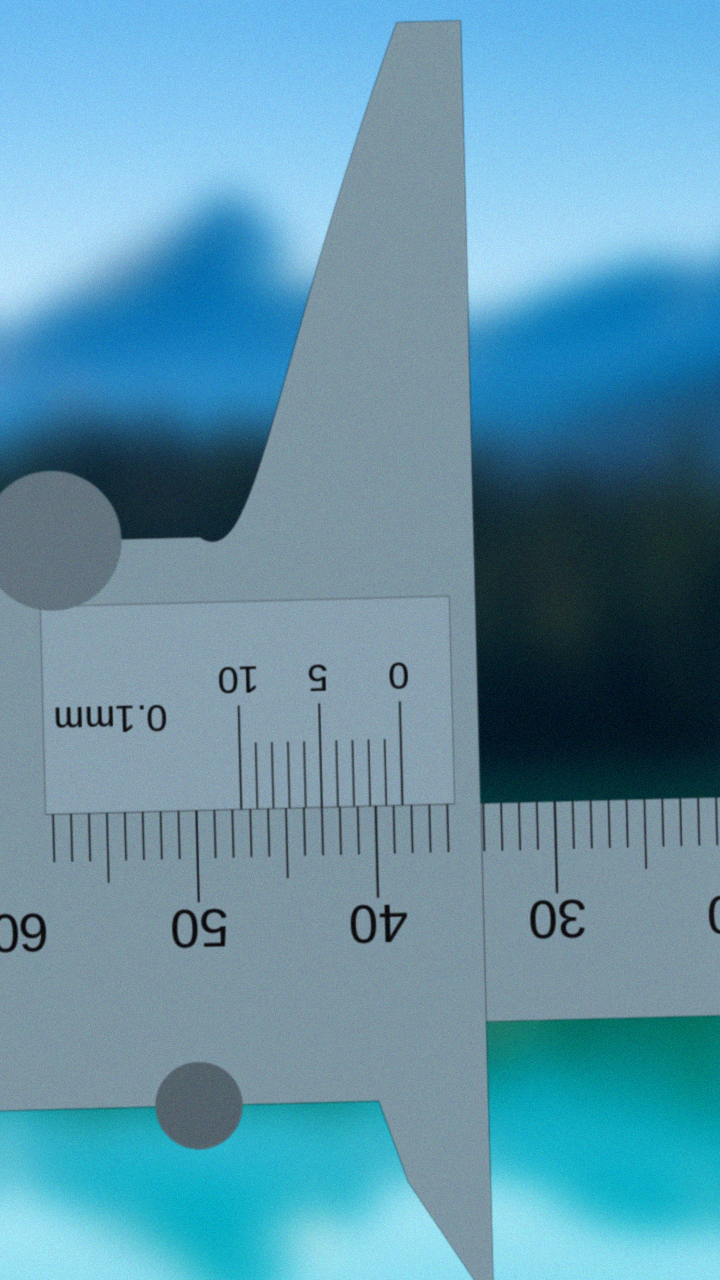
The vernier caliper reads 38.5 mm
